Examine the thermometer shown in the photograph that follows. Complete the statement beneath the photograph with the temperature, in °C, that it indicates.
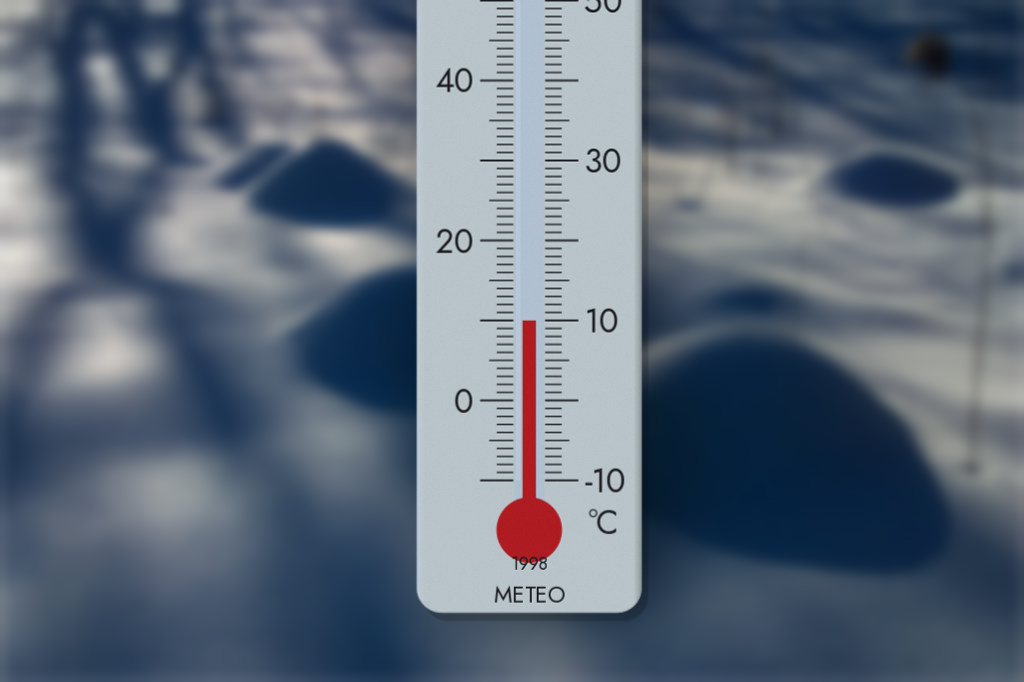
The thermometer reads 10 °C
